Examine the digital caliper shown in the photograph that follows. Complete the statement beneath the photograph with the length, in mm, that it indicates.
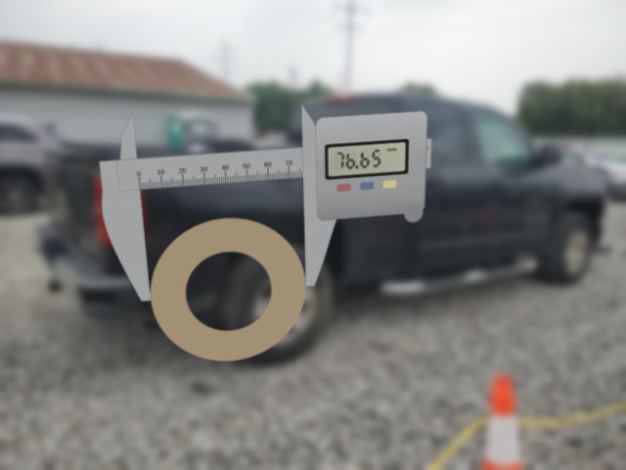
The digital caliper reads 76.65 mm
